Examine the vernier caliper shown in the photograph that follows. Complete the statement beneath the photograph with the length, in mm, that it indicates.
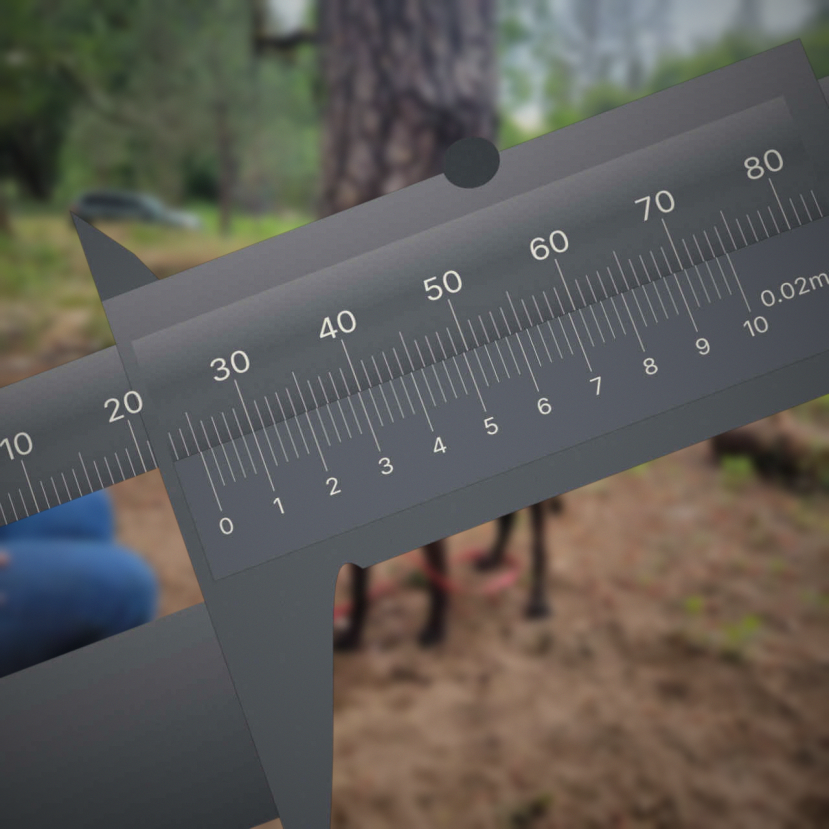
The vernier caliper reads 25.1 mm
